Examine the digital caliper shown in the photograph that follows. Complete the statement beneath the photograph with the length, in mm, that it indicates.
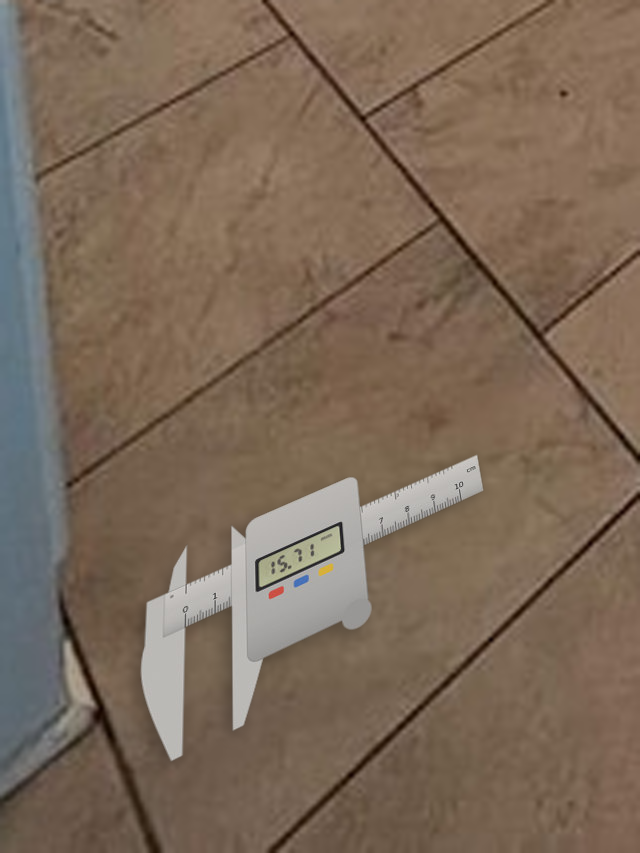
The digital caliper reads 15.71 mm
